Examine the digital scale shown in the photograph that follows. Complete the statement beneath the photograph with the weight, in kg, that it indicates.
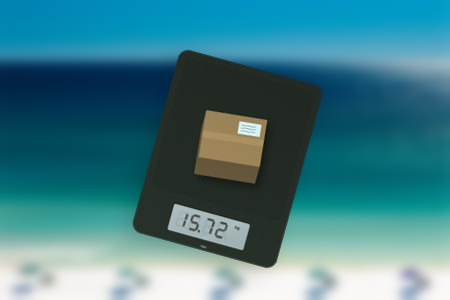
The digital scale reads 15.72 kg
